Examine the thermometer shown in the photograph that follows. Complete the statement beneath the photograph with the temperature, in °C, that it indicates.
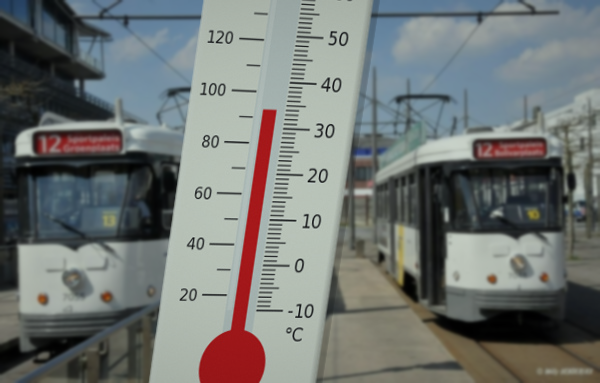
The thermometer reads 34 °C
